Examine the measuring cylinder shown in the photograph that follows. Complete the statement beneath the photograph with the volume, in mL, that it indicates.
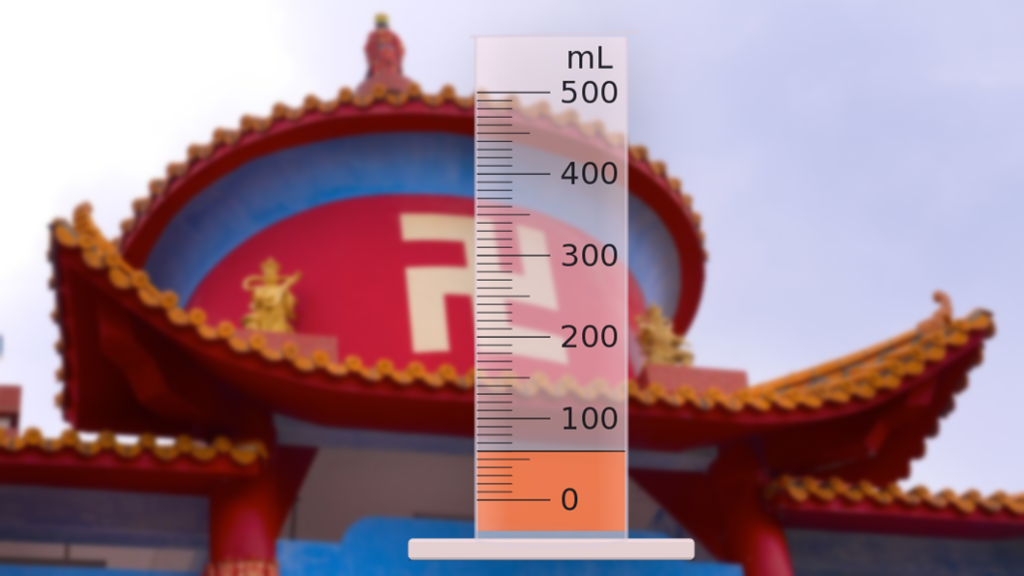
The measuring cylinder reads 60 mL
